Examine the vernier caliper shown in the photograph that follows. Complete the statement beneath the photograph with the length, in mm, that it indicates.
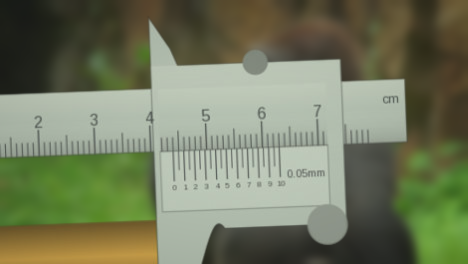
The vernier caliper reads 44.0 mm
